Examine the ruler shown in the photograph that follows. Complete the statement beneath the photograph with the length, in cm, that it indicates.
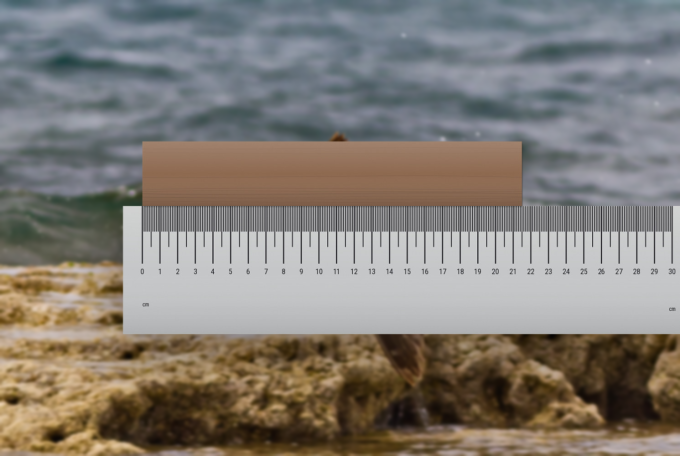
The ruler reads 21.5 cm
